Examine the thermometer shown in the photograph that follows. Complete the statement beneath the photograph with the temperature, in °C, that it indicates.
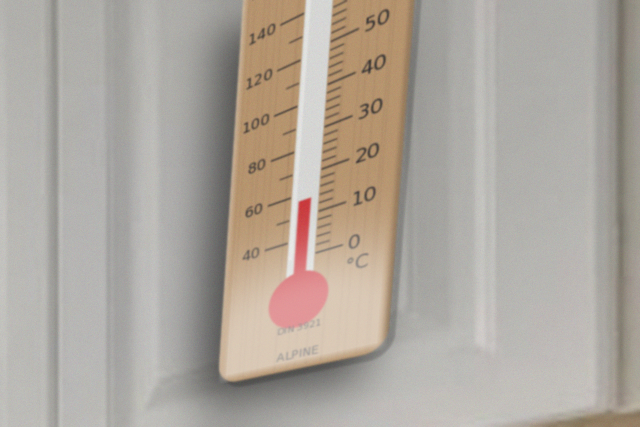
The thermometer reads 14 °C
